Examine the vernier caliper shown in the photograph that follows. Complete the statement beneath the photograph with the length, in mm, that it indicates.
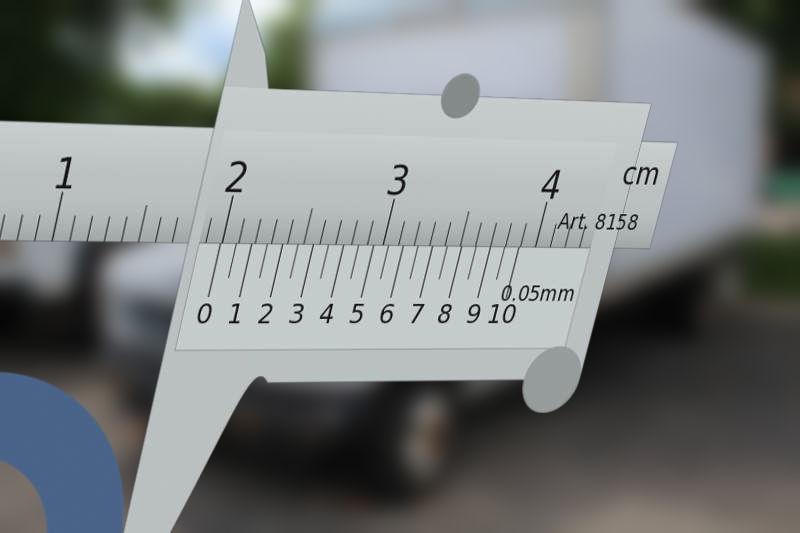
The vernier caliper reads 19.9 mm
